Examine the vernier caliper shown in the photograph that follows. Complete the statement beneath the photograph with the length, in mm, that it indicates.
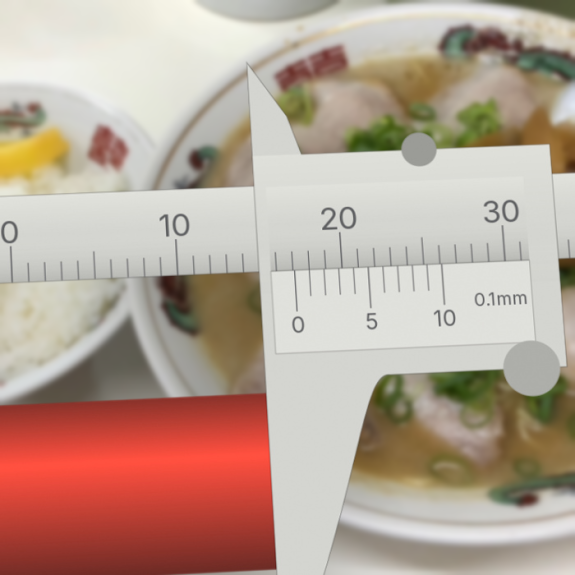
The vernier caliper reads 17.1 mm
